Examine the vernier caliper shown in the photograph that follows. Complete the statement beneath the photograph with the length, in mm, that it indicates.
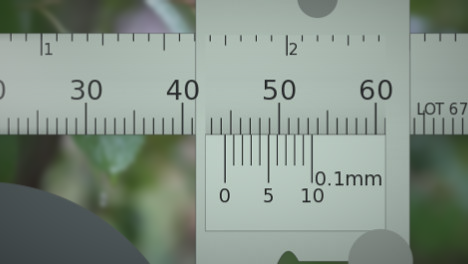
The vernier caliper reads 44.4 mm
